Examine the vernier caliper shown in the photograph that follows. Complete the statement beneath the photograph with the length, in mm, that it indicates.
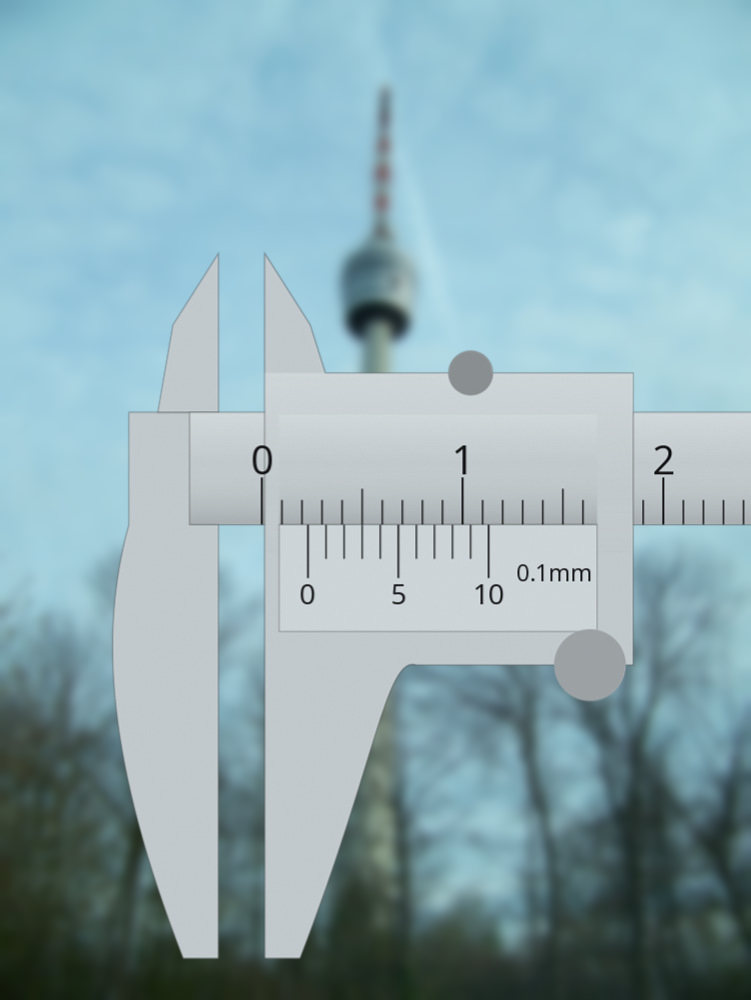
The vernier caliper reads 2.3 mm
